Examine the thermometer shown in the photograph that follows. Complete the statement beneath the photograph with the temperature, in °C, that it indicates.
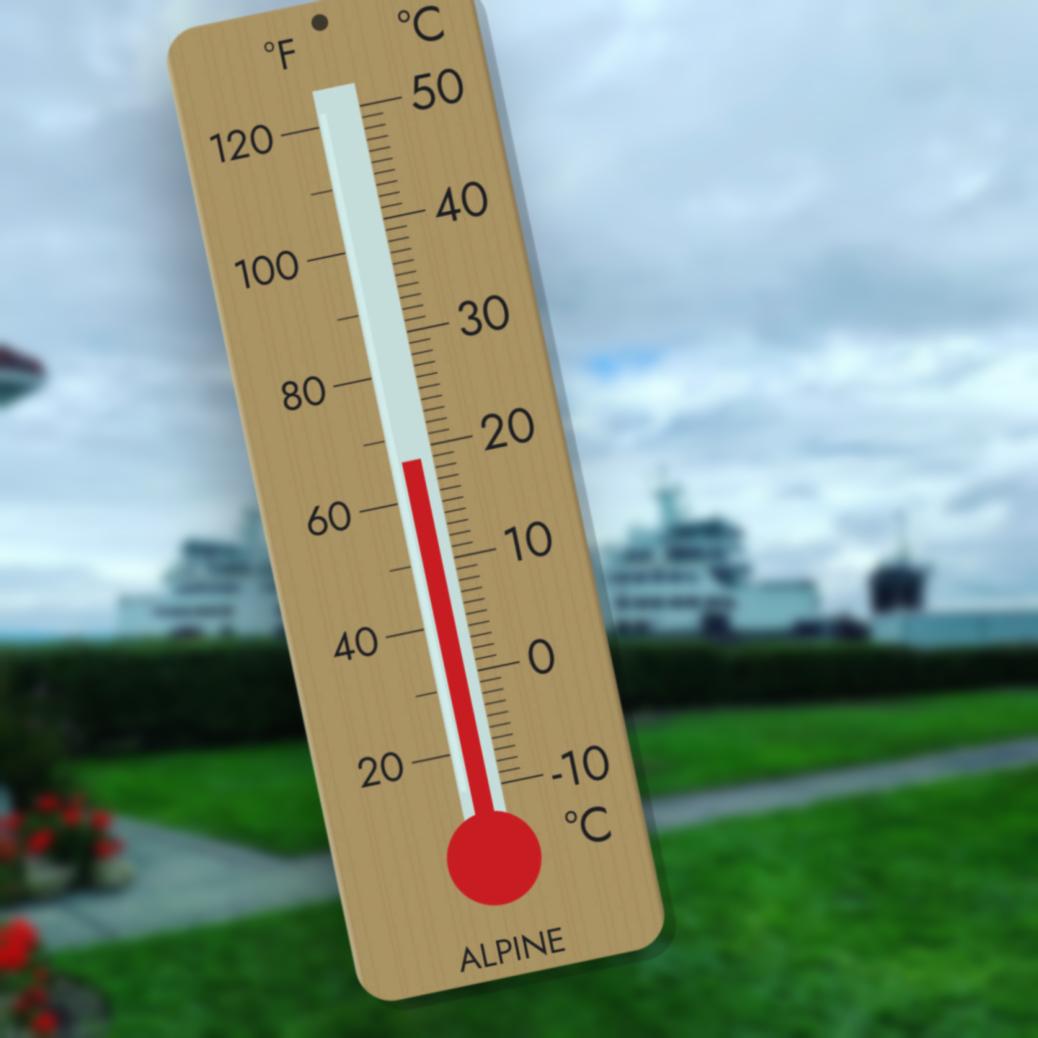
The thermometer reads 19 °C
